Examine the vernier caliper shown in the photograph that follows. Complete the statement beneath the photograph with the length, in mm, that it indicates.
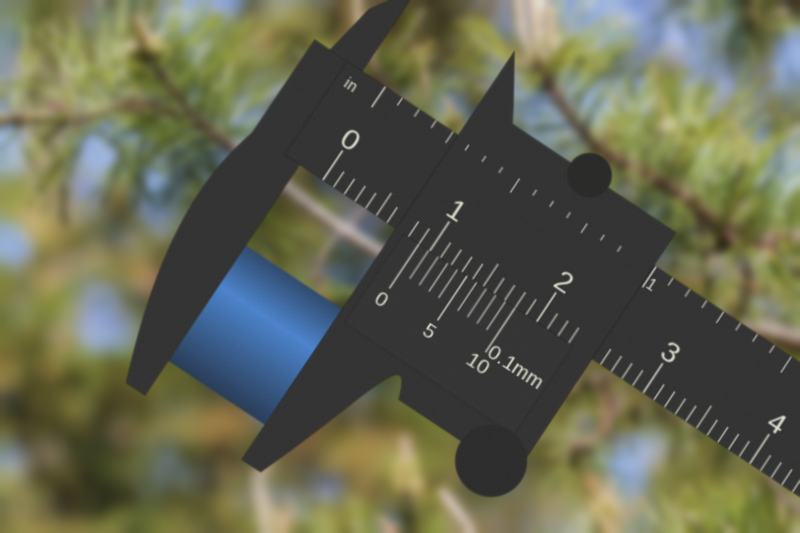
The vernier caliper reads 9.0 mm
